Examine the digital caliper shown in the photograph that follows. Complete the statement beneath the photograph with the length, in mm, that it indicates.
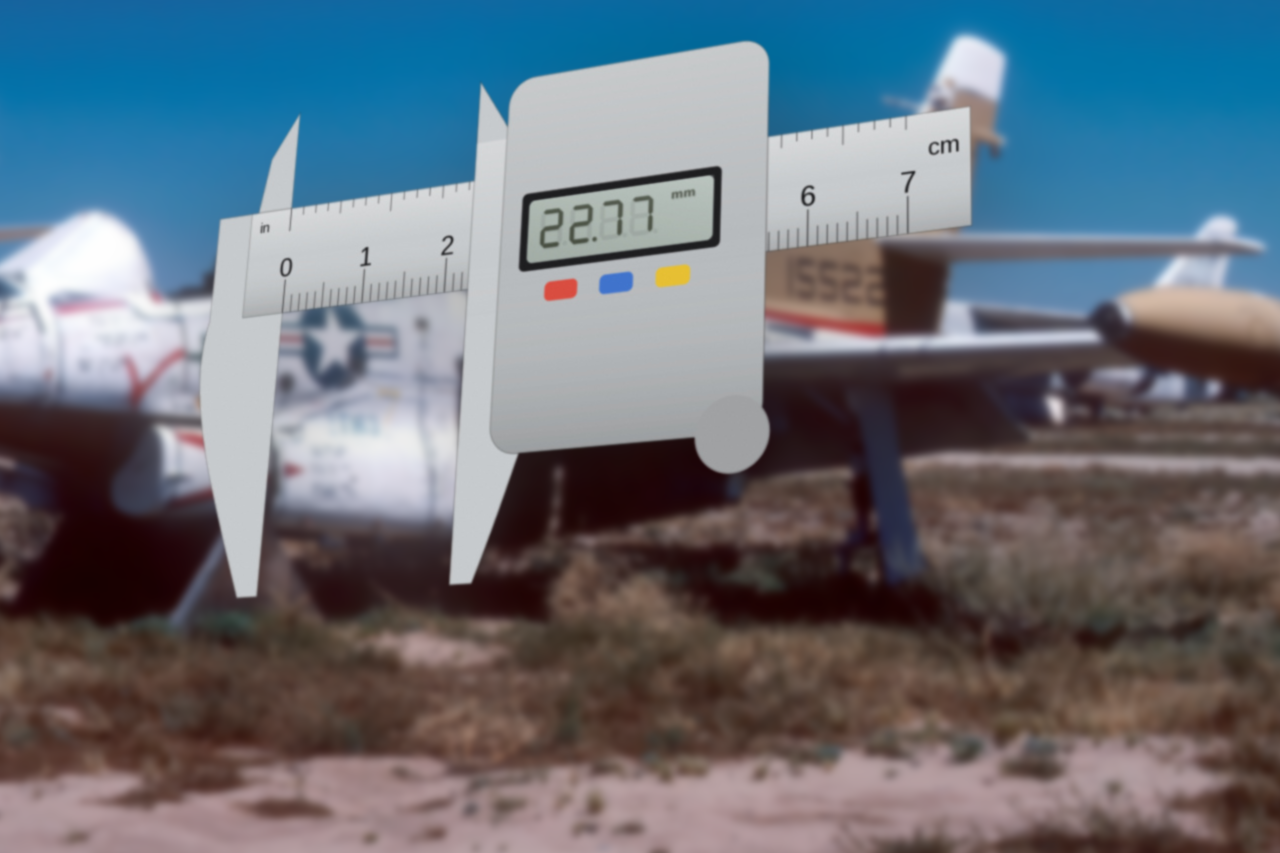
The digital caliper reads 22.77 mm
